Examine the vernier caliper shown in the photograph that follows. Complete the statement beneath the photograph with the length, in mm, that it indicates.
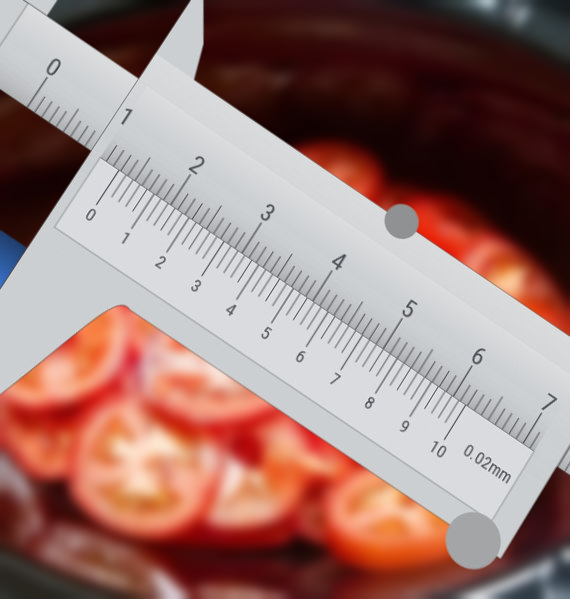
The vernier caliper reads 12.8 mm
